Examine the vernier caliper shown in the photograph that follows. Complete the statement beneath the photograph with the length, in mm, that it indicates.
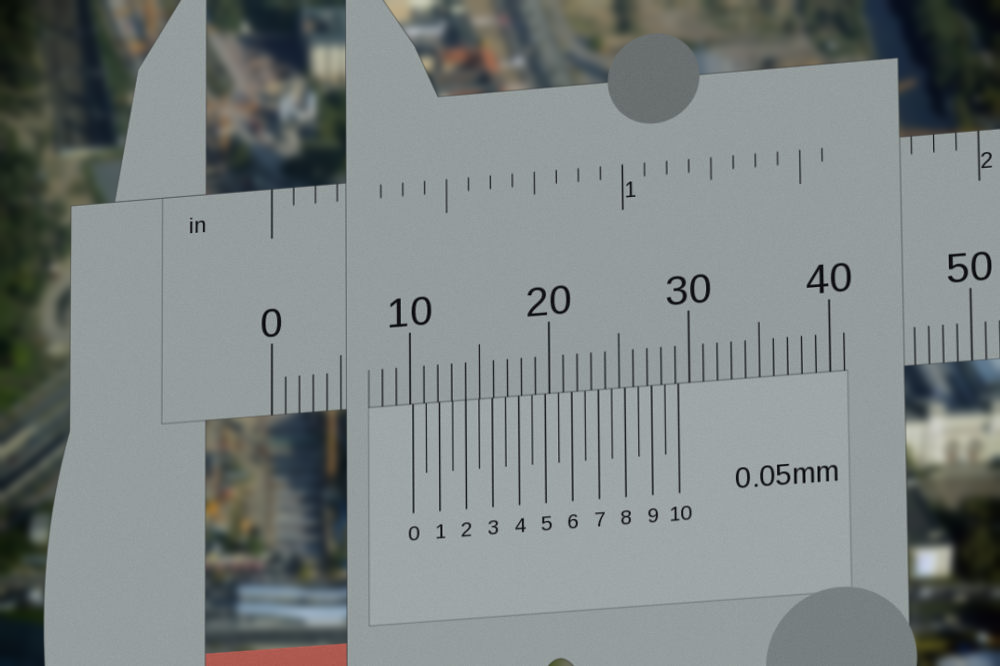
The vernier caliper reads 10.2 mm
